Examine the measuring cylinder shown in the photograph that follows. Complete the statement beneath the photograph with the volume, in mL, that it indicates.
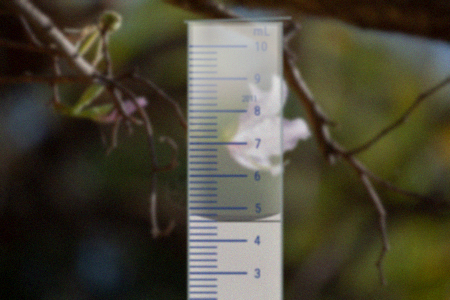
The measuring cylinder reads 4.6 mL
